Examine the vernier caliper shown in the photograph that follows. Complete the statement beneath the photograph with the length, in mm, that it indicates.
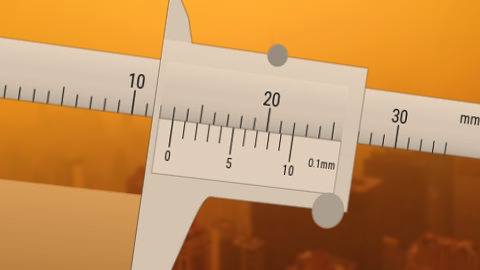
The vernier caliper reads 13.0 mm
